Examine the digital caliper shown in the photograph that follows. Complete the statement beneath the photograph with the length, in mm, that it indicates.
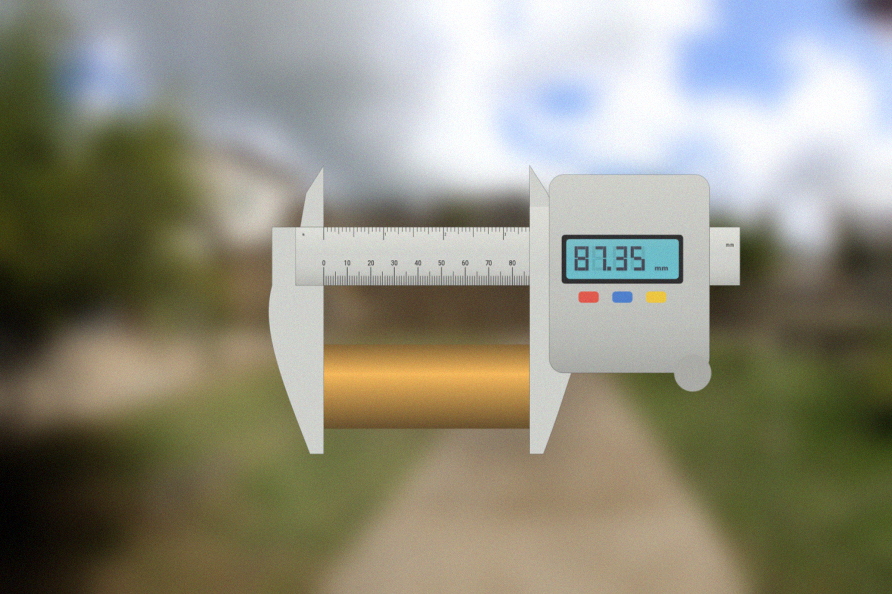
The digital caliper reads 87.35 mm
